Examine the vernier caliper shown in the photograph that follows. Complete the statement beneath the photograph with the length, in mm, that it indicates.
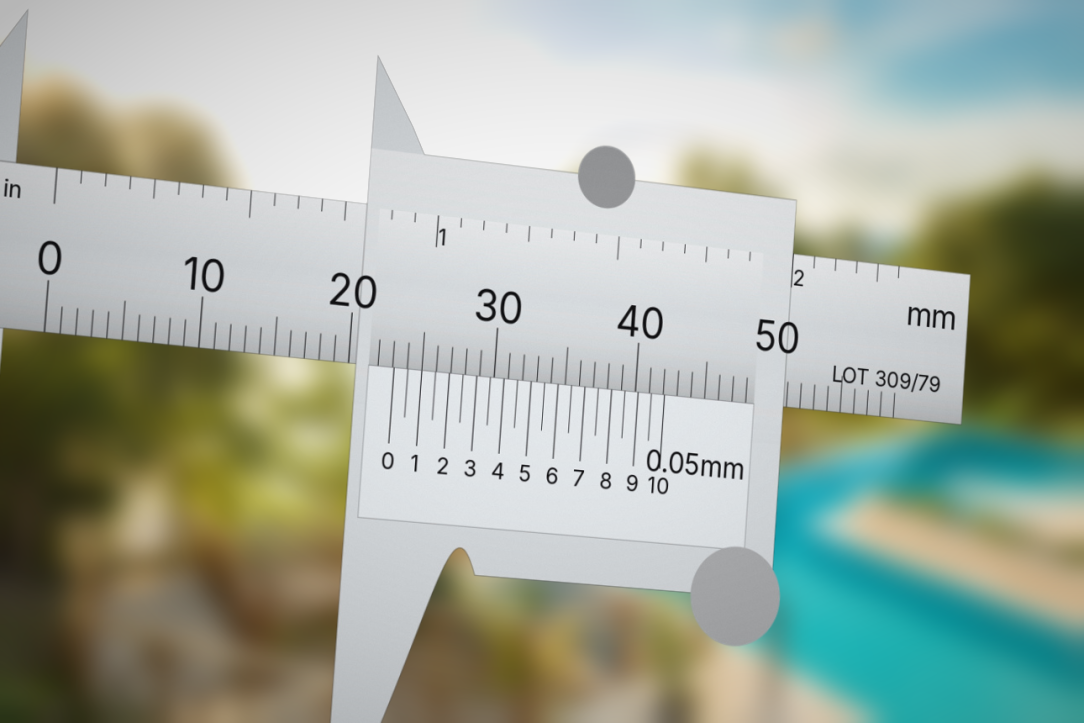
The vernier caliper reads 23.1 mm
